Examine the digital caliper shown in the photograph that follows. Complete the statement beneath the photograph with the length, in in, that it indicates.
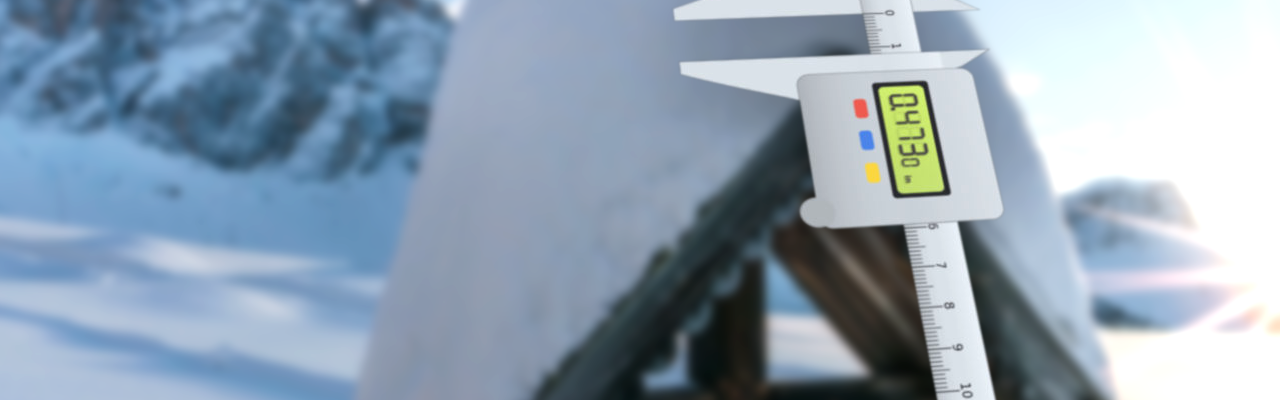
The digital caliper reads 0.4730 in
